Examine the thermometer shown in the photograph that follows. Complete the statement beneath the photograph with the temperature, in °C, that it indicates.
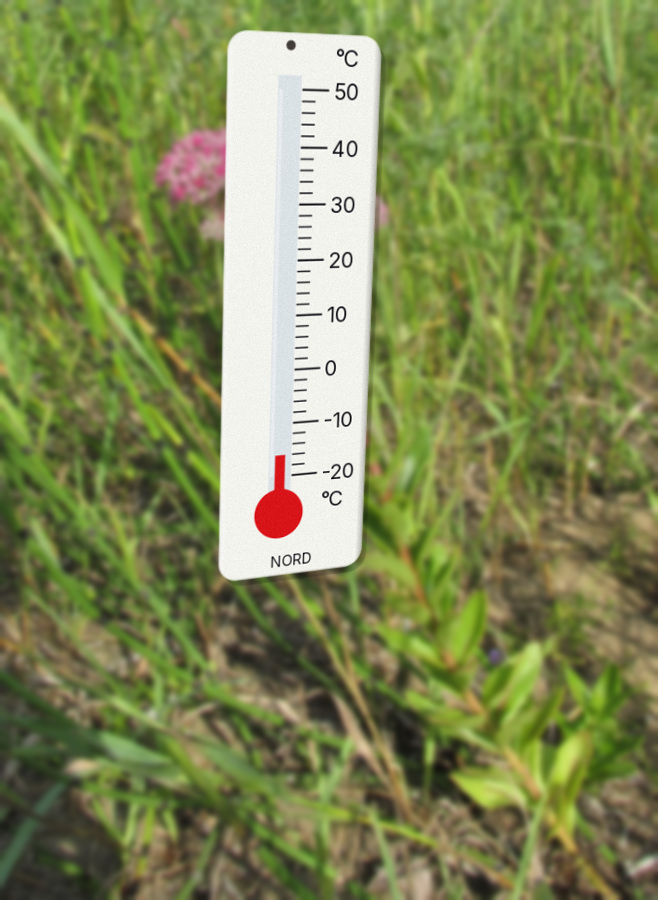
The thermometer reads -16 °C
